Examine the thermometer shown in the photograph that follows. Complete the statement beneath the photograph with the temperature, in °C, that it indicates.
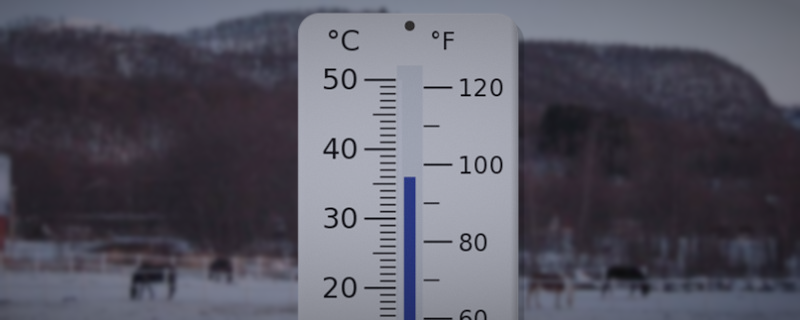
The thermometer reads 36 °C
